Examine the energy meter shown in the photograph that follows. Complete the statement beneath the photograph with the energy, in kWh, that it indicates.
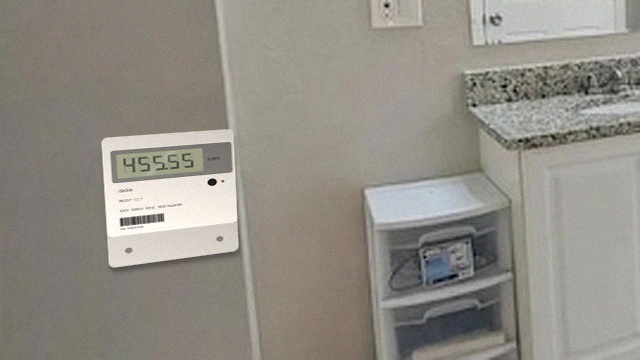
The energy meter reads 455.55 kWh
